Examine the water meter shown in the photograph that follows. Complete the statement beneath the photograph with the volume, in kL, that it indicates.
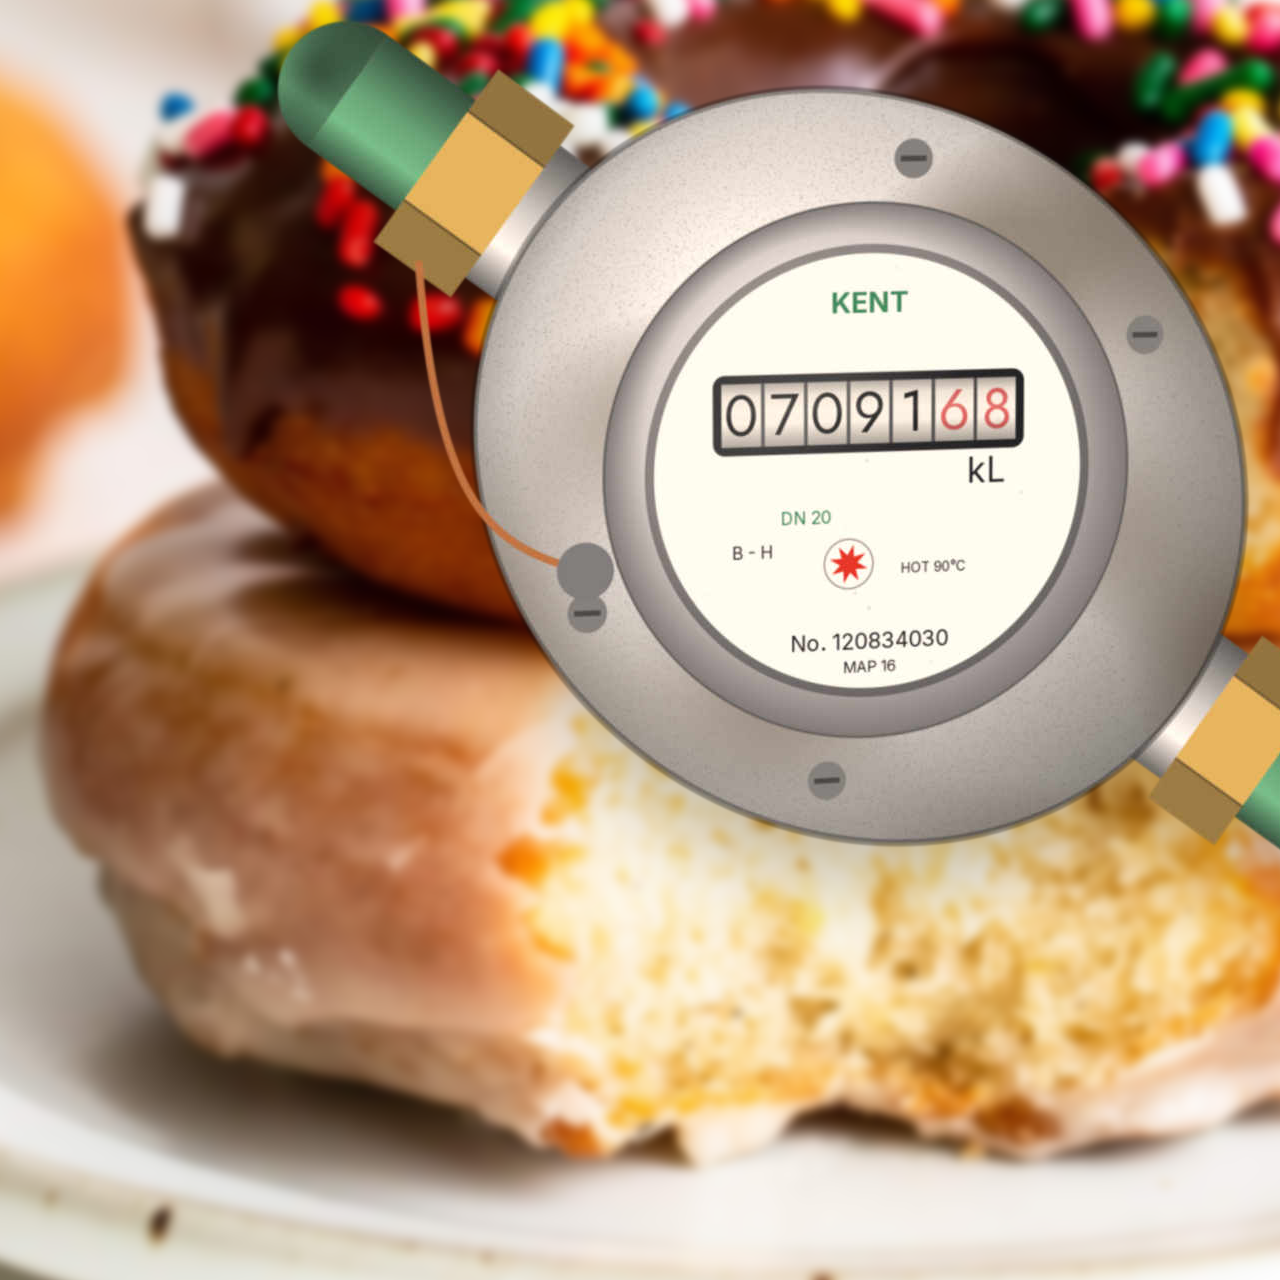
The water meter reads 7091.68 kL
